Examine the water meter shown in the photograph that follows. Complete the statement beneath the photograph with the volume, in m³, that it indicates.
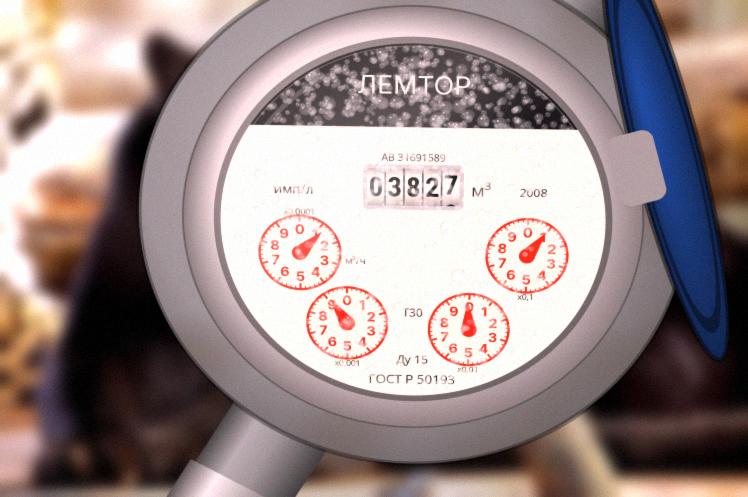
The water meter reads 3827.0991 m³
